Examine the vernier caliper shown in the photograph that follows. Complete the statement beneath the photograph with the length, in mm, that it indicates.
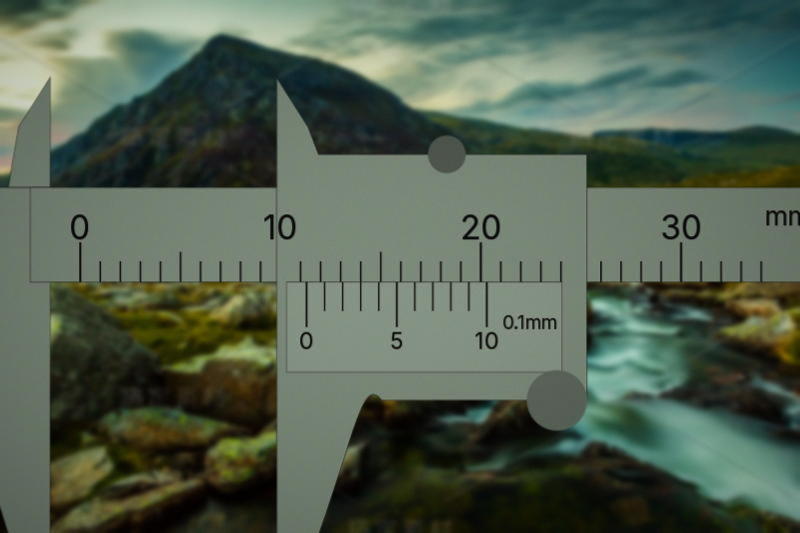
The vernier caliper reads 11.3 mm
